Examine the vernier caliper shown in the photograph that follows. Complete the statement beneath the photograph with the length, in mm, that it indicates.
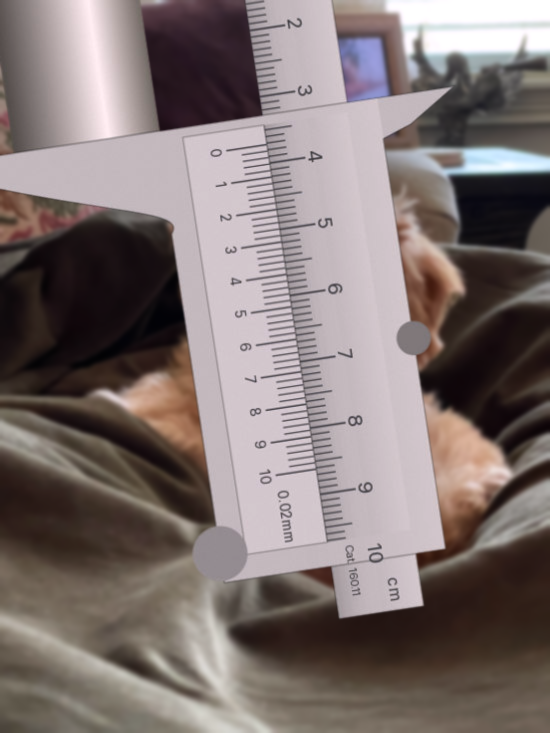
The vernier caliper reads 37.2 mm
